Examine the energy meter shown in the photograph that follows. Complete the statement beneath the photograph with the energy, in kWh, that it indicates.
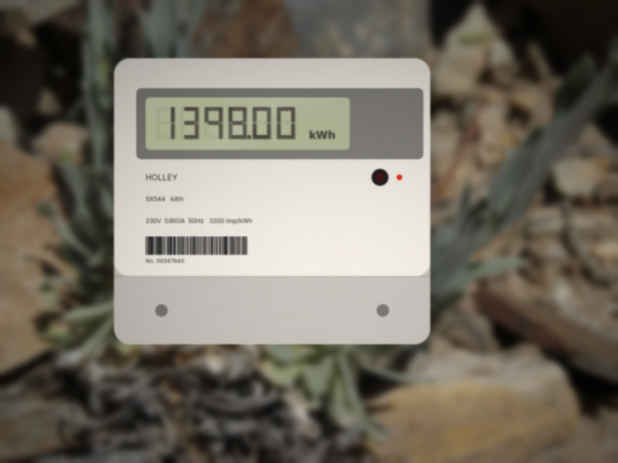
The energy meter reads 1398.00 kWh
